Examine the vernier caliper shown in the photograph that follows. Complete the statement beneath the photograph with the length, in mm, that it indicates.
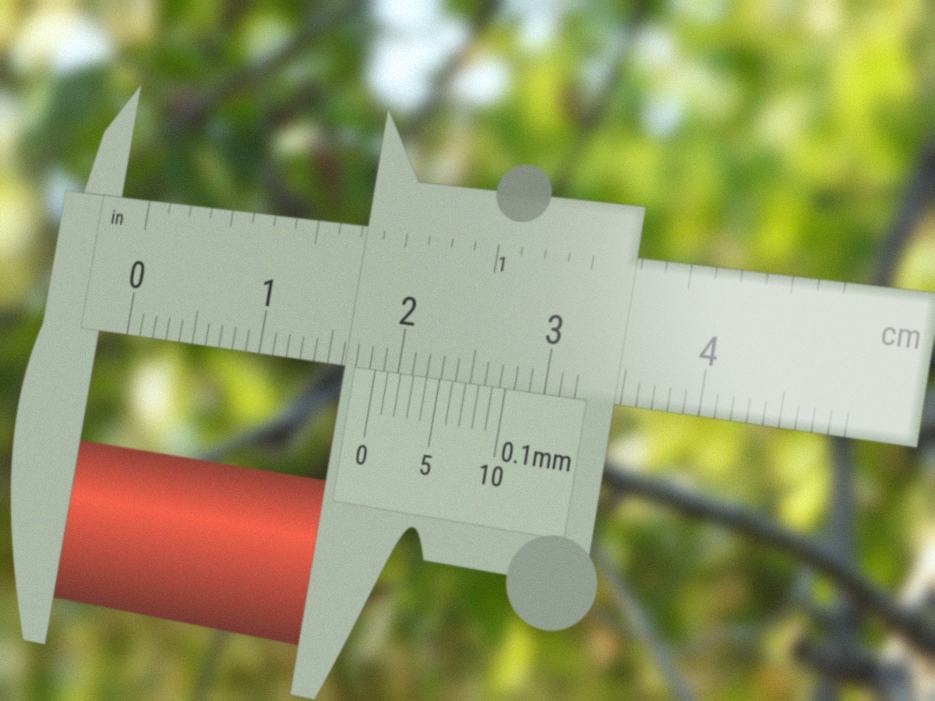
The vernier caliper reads 18.4 mm
